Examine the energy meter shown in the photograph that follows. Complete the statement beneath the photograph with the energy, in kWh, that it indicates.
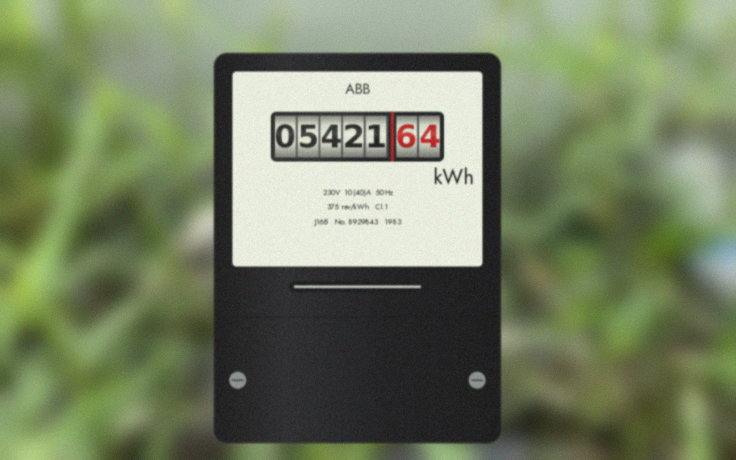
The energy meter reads 5421.64 kWh
